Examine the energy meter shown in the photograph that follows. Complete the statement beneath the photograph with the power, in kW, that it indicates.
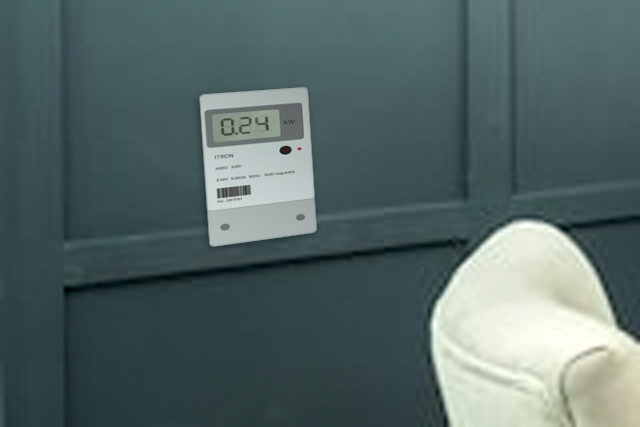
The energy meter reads 0.24 kW
